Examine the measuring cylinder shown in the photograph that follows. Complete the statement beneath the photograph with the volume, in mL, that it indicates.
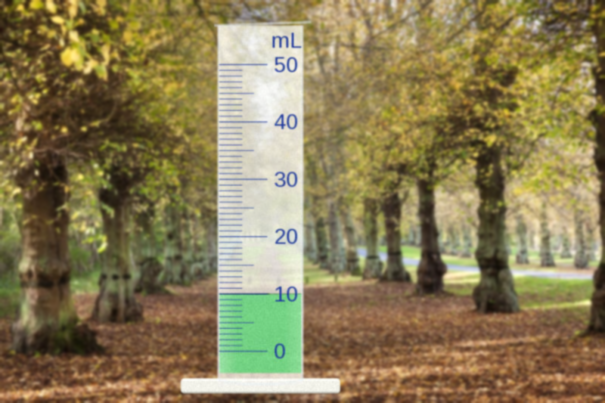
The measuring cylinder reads 10 mL
